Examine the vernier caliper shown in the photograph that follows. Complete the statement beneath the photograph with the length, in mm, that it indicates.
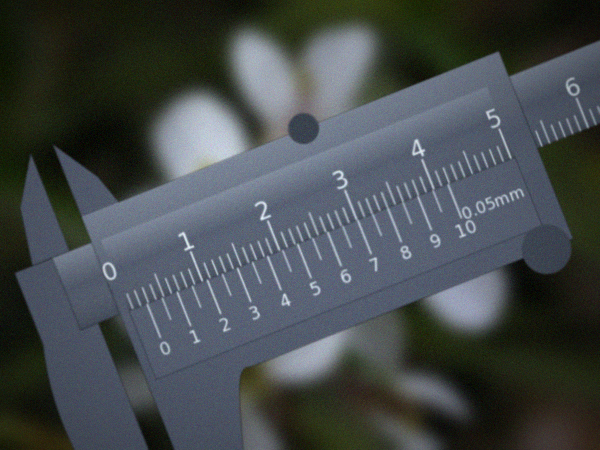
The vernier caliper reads 2.8 mm
